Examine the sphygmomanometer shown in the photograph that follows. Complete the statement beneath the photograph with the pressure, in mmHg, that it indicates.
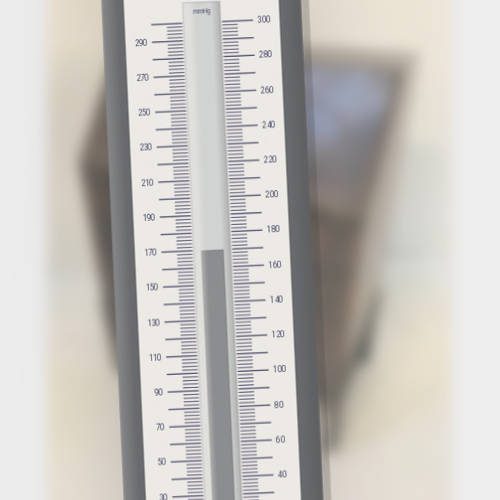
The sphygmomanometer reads 170 mmHg
